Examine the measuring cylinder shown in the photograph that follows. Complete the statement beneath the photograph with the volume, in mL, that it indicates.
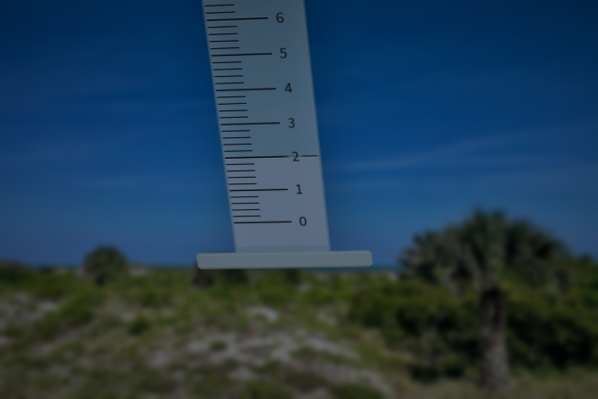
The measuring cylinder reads 2 mL
